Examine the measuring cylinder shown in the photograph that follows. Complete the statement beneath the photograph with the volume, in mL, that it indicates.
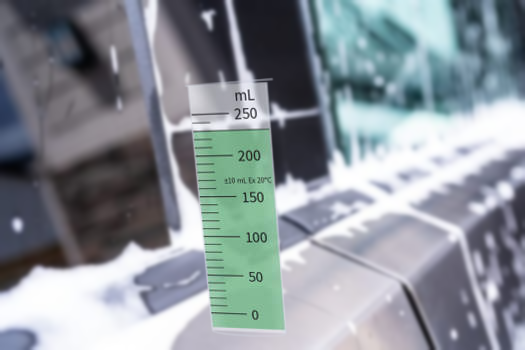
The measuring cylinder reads 230 mL
